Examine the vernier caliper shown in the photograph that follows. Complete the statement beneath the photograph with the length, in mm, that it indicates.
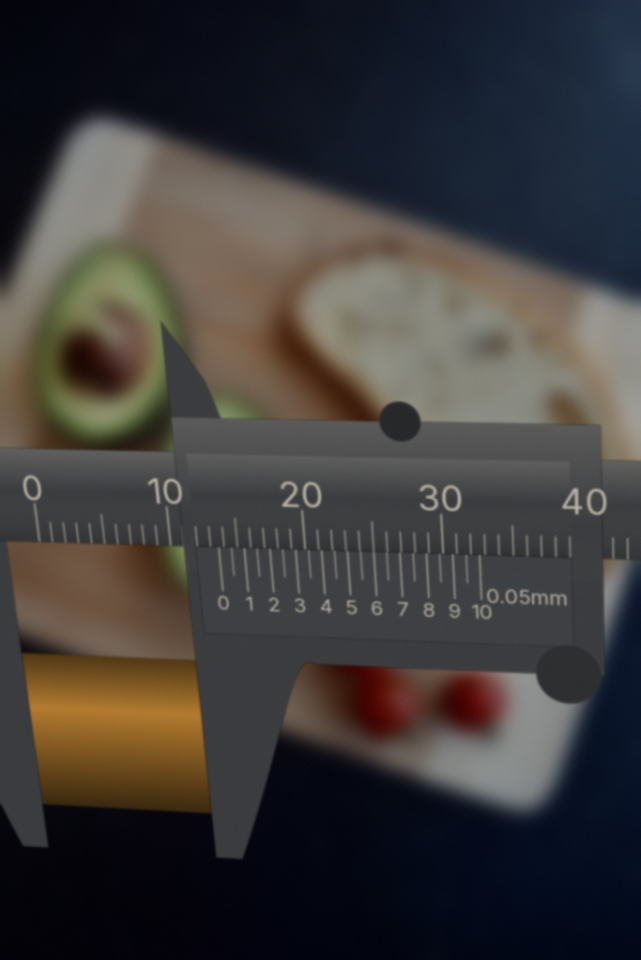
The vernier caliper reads 13.6 mm
